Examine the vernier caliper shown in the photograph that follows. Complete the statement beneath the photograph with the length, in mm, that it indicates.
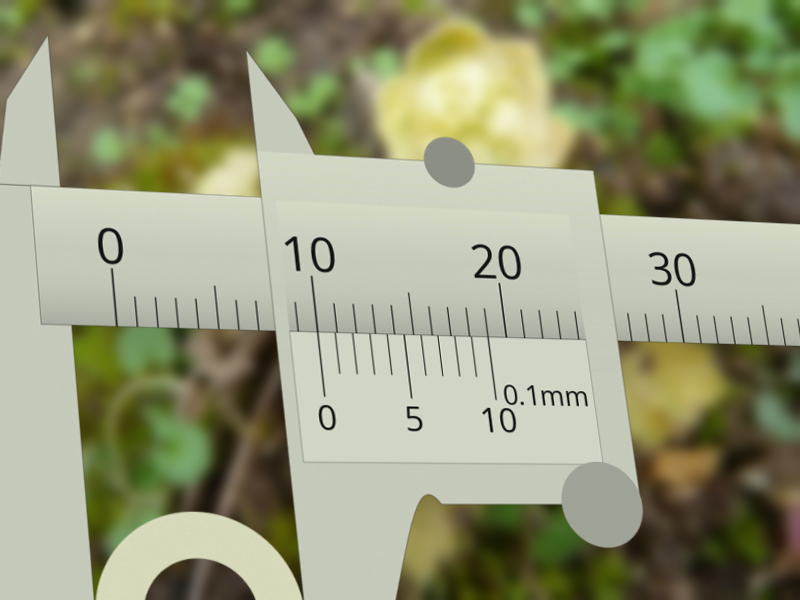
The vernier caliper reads 10.0 mm
